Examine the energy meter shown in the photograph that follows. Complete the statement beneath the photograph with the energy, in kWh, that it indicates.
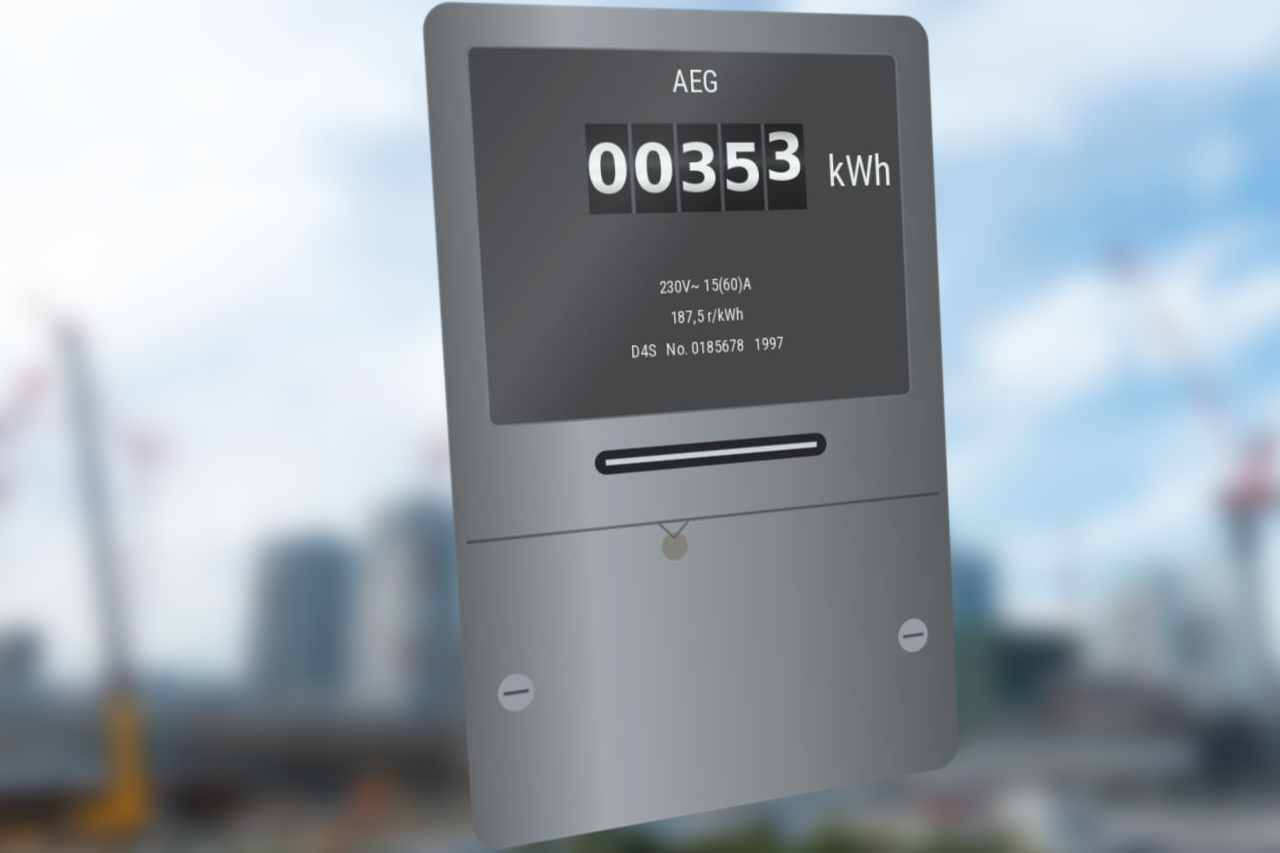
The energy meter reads 353 kWh
